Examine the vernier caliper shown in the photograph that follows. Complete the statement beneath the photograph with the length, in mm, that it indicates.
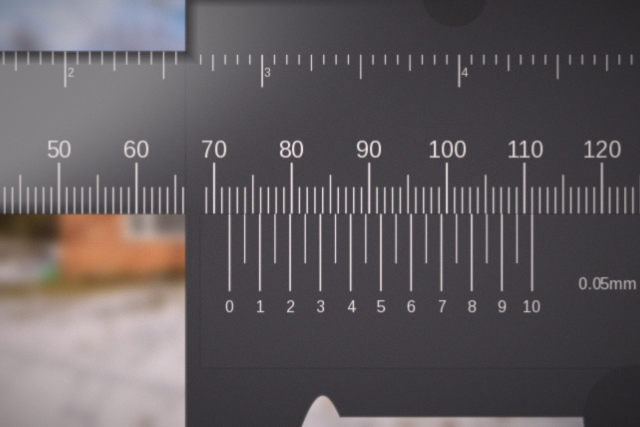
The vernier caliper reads 72.0 mm
